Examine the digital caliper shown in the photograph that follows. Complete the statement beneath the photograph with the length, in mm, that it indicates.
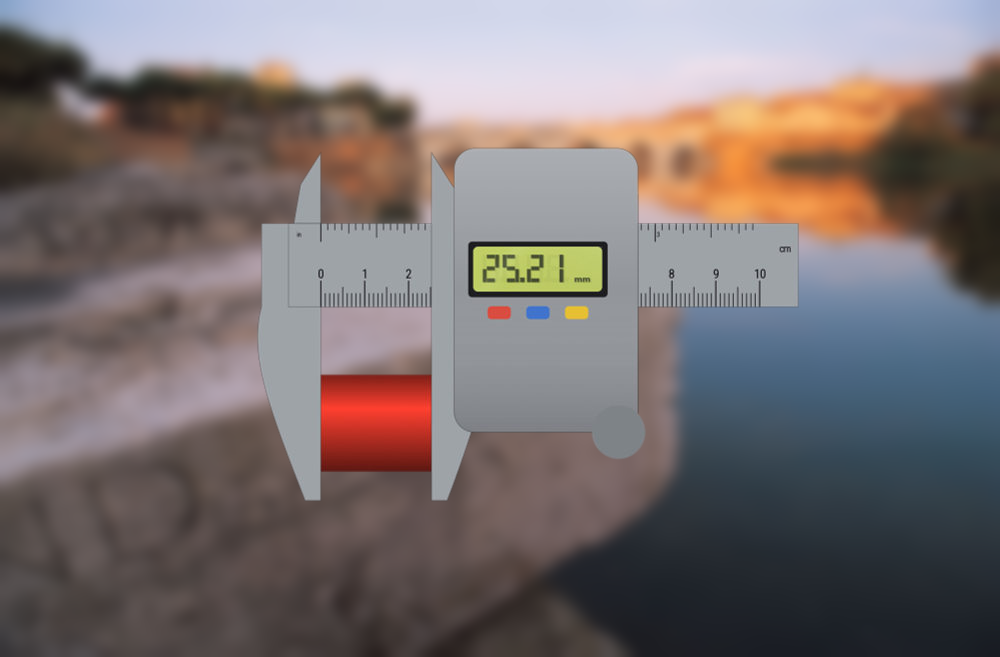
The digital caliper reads 25.21 mm
